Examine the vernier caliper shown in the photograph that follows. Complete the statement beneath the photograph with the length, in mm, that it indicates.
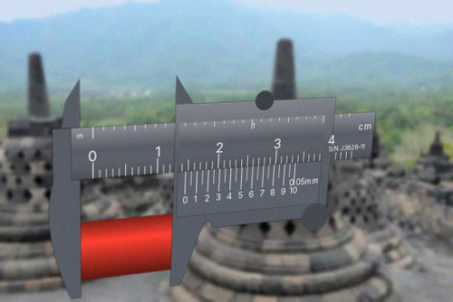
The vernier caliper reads 14.6 mm
